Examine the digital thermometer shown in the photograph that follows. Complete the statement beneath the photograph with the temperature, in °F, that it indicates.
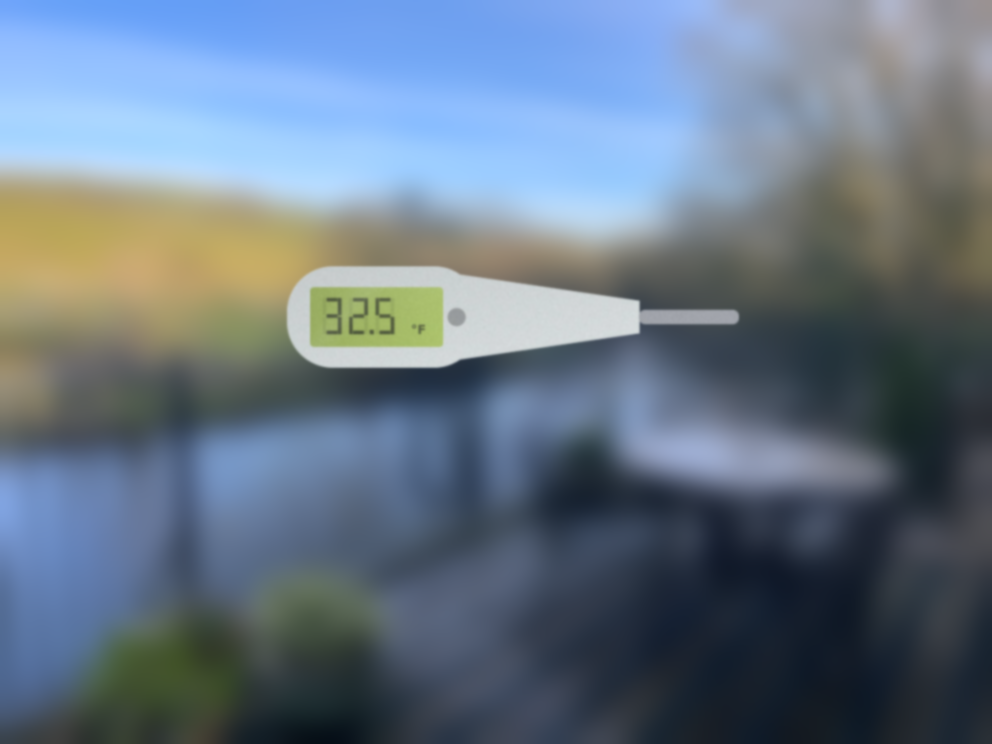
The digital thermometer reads 32.5 °F
